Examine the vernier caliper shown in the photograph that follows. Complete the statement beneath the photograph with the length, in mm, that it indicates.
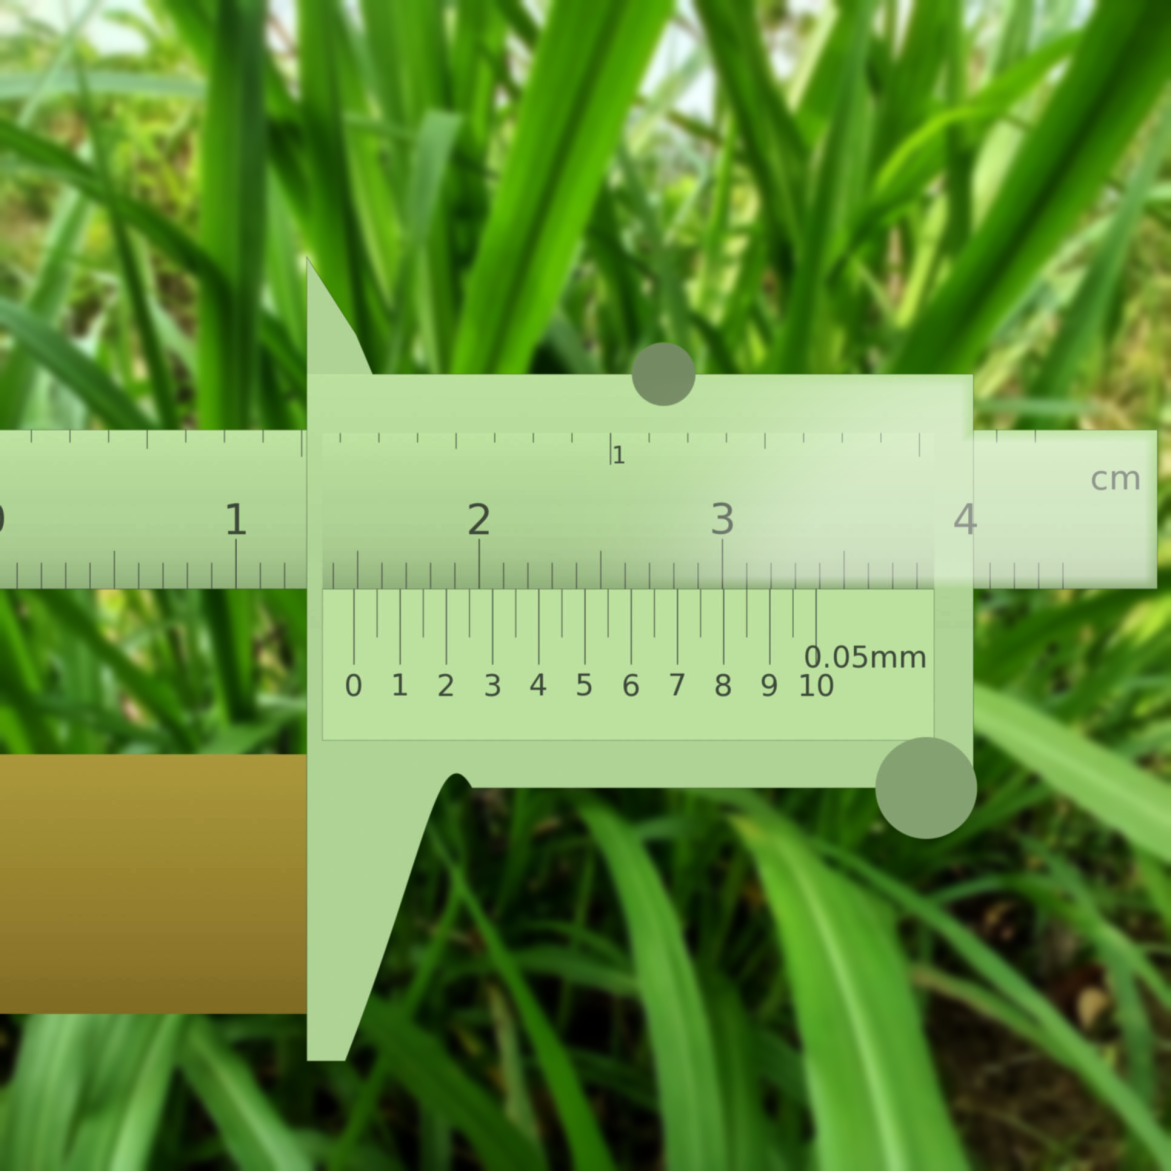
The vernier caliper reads 14.85 mm
